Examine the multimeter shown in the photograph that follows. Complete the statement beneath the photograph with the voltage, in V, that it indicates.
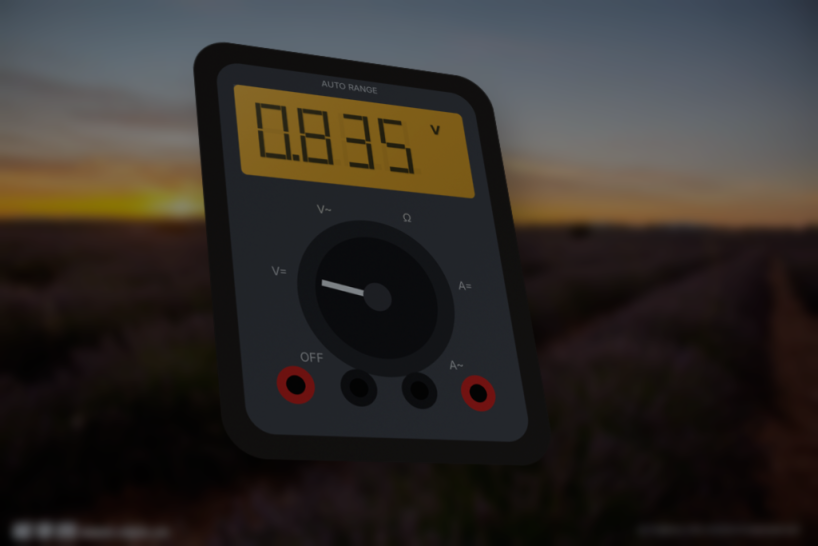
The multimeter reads 0.835 V
